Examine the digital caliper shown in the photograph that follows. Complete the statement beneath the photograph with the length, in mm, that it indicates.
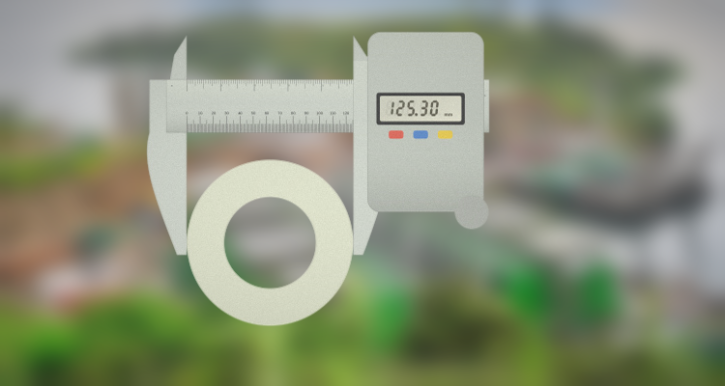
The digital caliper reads 125.30 mm
